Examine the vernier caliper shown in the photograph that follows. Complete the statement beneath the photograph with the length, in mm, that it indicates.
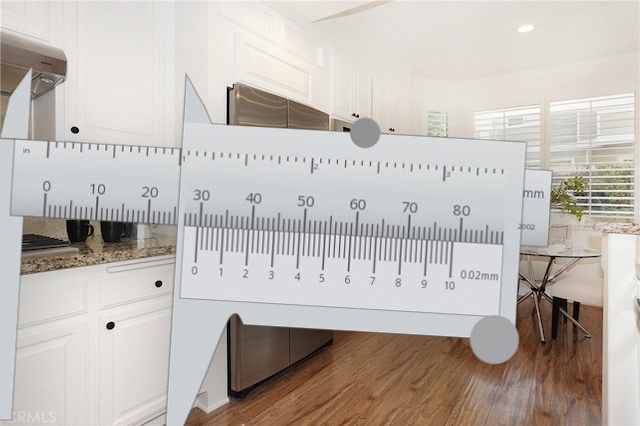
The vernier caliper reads 29.5 mm
